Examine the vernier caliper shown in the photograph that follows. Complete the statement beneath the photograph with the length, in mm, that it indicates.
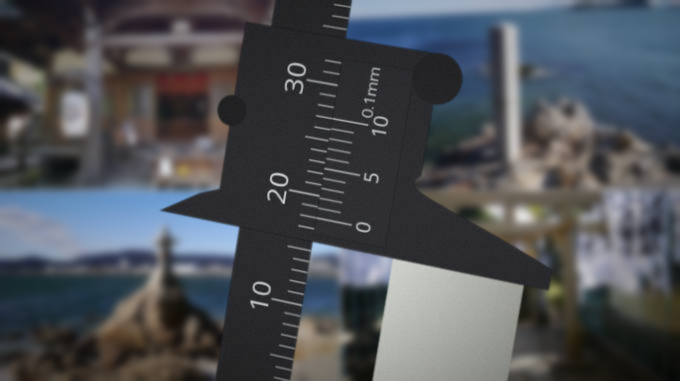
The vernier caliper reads 18.0 mm
